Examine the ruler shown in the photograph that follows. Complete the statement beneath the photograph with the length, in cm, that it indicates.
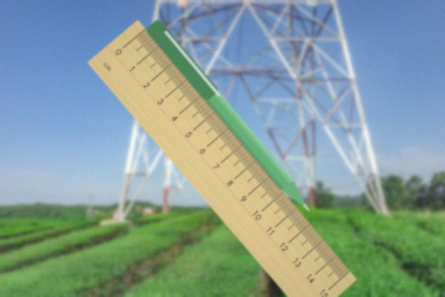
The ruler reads 11.5 cm
